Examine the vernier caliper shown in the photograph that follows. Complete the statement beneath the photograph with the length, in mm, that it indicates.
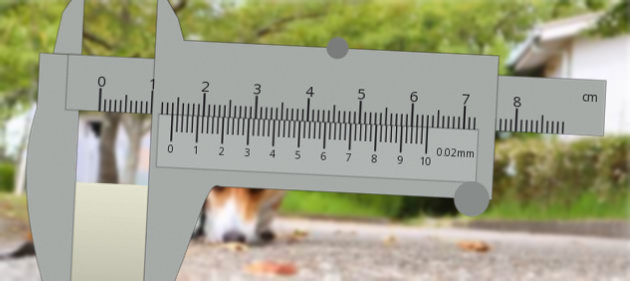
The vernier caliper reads 14.0 mm
